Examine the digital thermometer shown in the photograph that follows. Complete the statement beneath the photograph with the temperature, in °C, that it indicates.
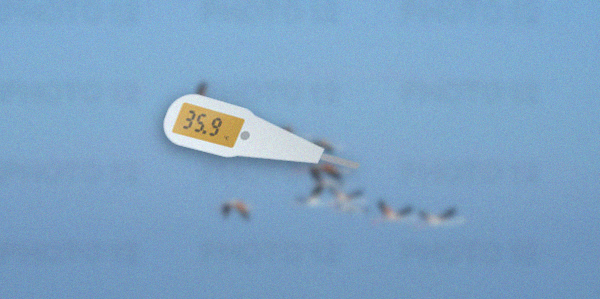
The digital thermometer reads 35.9 °C
